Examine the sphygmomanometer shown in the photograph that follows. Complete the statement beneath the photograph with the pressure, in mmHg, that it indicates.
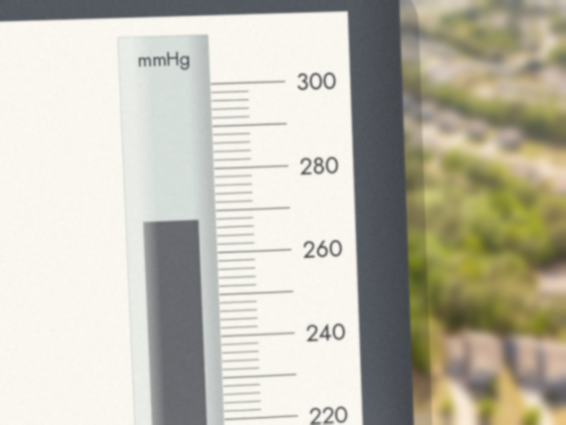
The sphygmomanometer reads 268 mmHg
